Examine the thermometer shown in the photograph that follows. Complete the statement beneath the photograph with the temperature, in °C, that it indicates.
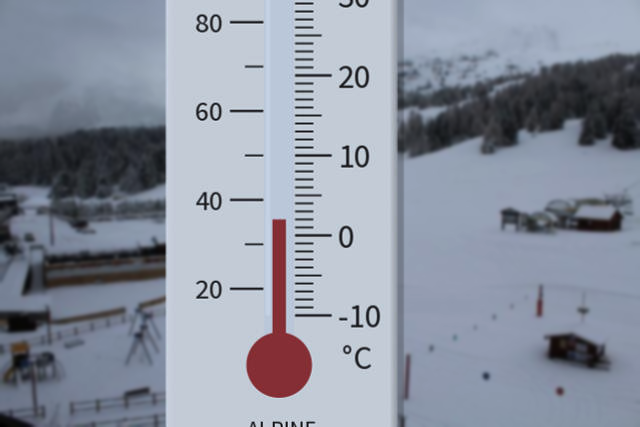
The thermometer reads 2 °C
